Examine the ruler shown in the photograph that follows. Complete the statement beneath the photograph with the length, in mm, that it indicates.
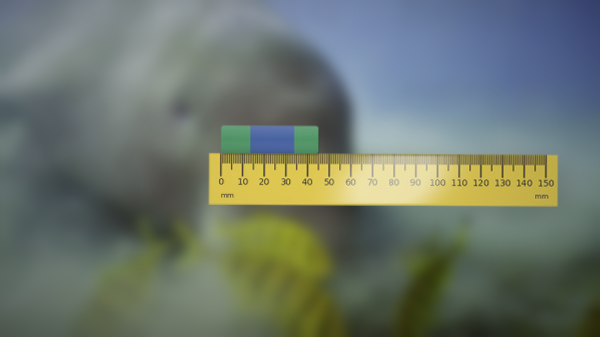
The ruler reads 45 mm
